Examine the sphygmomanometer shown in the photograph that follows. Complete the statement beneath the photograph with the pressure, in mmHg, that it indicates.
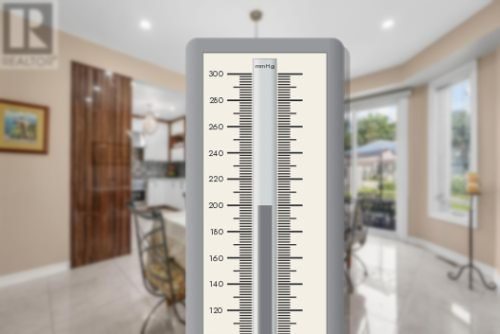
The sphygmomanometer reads 200 mmHg
